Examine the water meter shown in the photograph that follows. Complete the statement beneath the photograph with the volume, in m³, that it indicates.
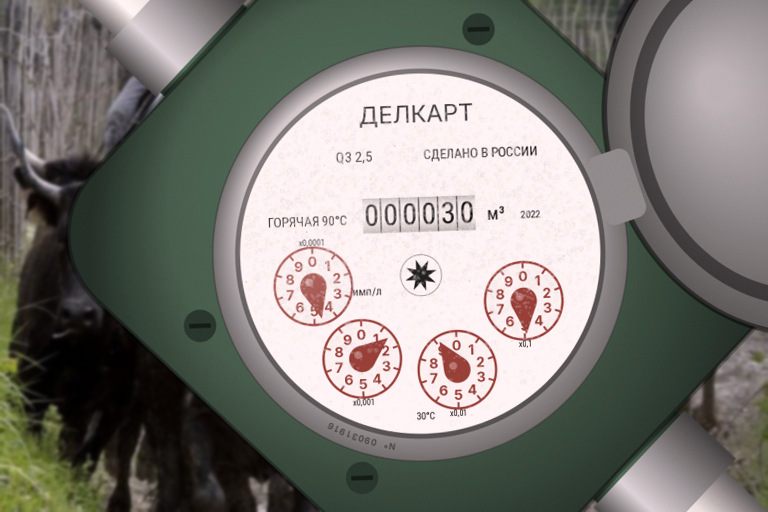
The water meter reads 30.4914 m³
